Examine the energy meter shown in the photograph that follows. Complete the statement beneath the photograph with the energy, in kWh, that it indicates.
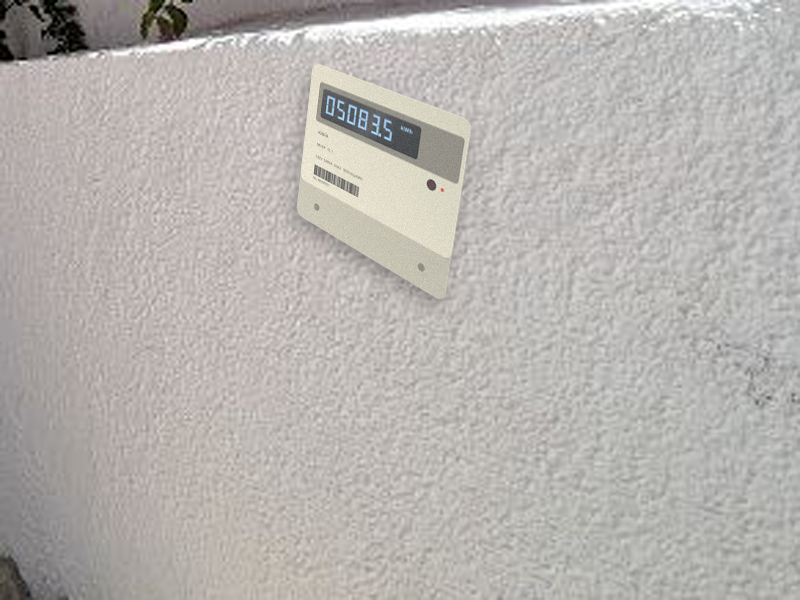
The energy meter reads 5083.5 kWh
